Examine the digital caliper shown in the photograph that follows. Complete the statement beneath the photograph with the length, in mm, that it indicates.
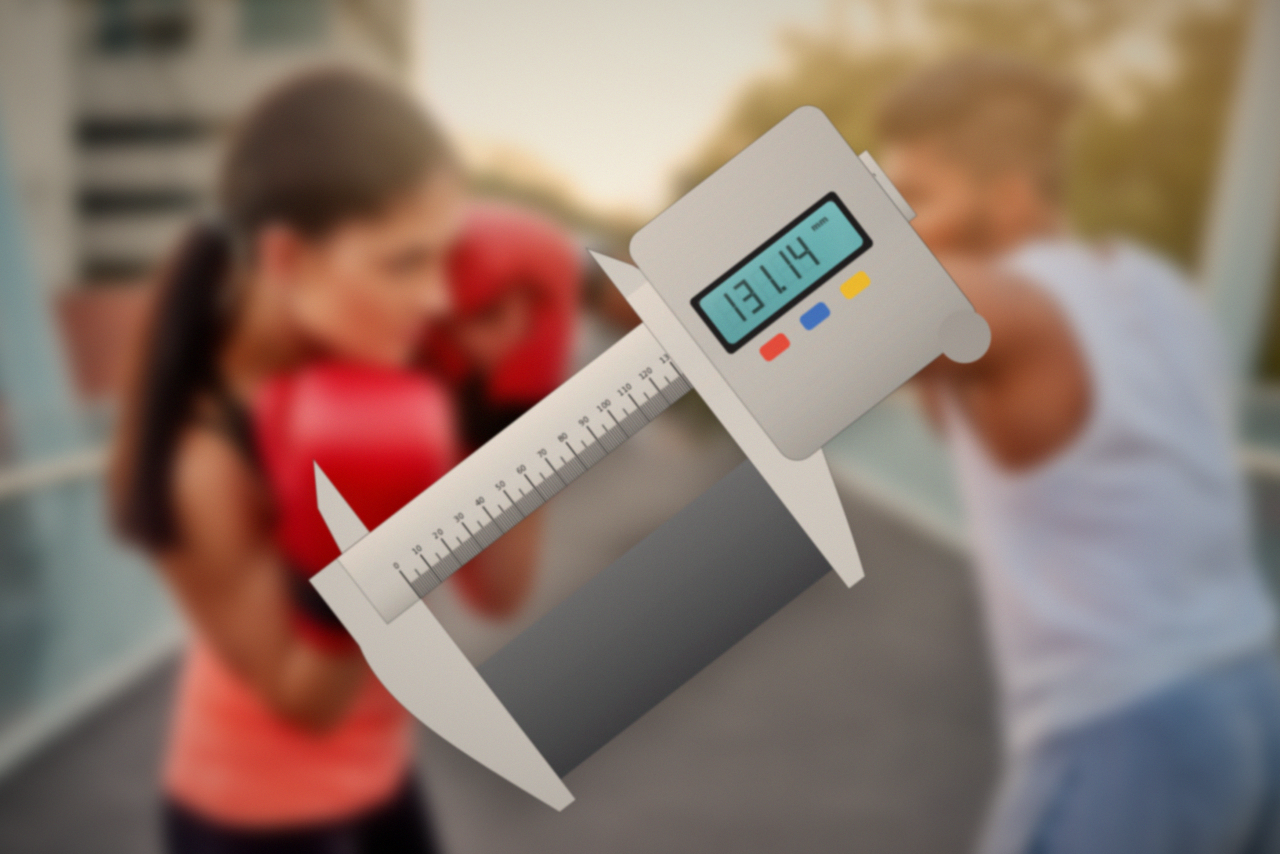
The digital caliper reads 131.14 mm
